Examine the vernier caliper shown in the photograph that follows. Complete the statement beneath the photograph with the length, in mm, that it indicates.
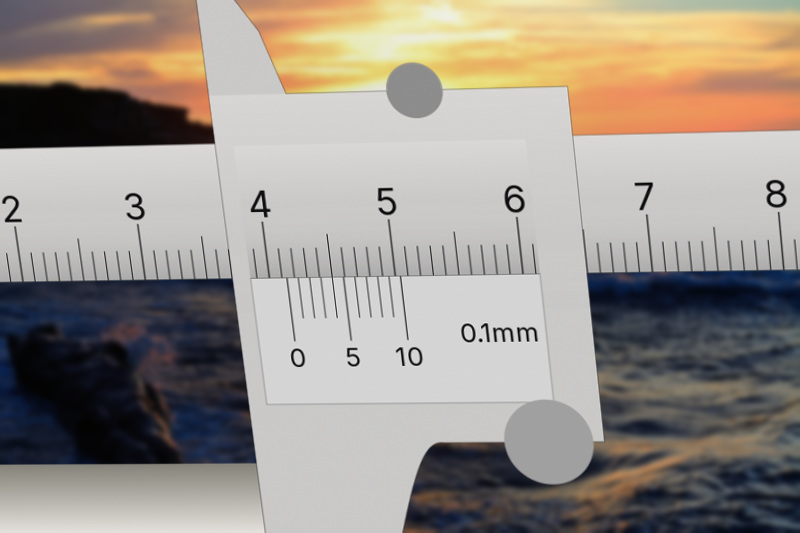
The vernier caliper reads 41.4 mm
